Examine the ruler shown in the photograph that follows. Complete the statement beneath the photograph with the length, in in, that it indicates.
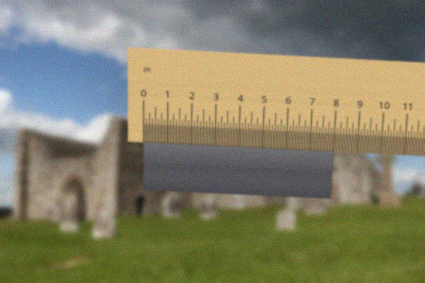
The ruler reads 8 in
